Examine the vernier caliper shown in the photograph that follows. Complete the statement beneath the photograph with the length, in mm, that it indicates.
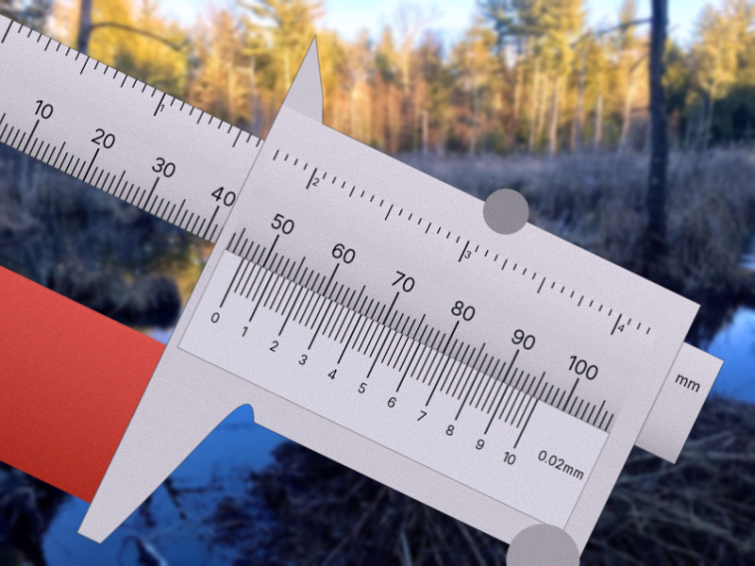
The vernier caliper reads 46.8 mm
